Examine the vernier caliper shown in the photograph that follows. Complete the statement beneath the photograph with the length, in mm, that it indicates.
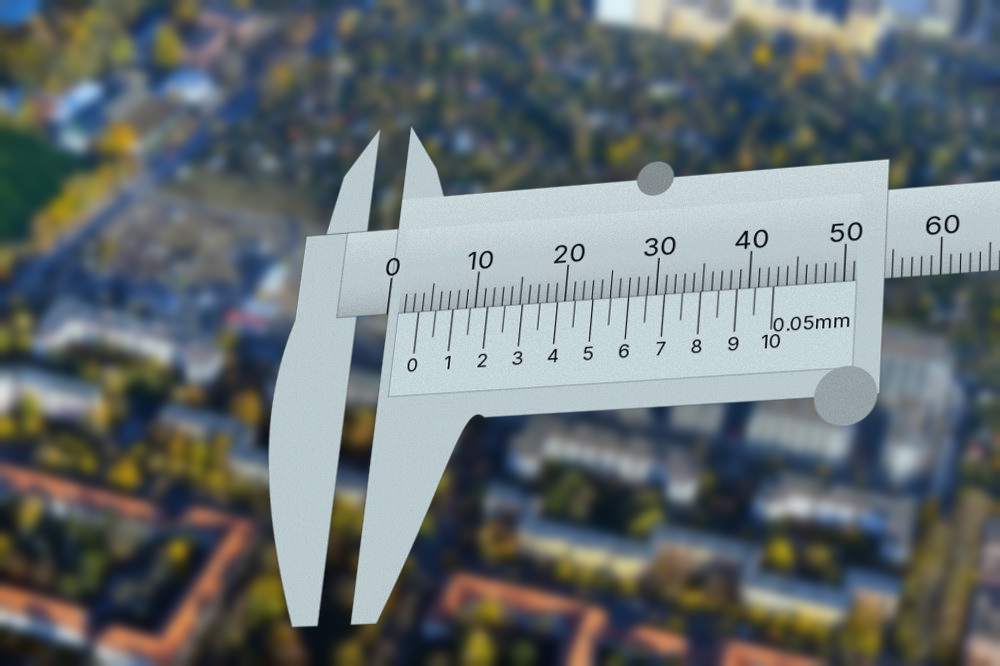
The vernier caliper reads 3.6 mm
